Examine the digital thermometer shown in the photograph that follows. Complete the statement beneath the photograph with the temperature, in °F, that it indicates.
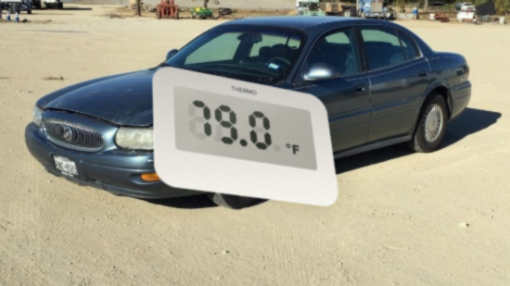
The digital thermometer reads 79.0 °F
